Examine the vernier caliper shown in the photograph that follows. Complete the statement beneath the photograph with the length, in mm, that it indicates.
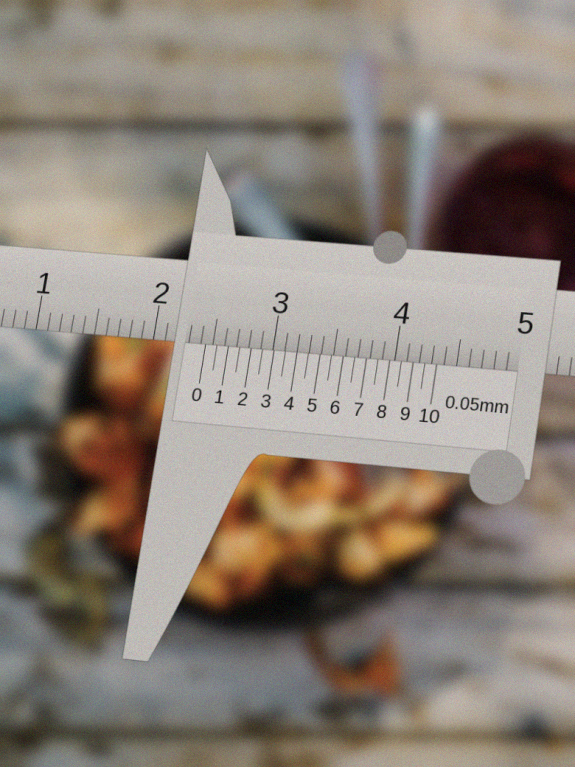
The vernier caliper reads 24.4 mm
